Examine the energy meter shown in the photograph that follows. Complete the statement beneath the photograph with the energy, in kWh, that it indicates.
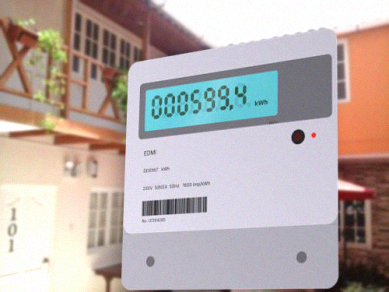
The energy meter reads 599.4 kWh
